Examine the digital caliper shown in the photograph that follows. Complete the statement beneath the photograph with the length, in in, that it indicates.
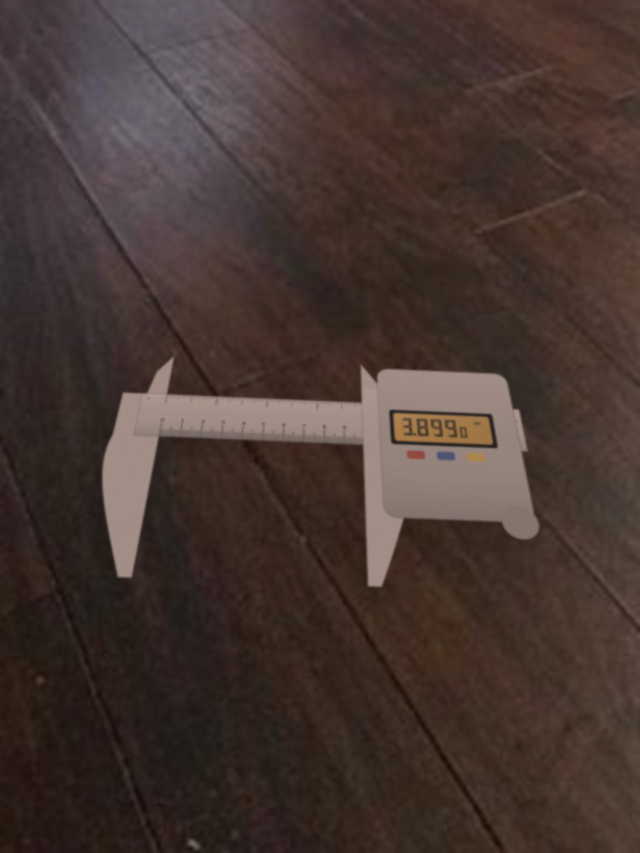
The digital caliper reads 3.8990 in
